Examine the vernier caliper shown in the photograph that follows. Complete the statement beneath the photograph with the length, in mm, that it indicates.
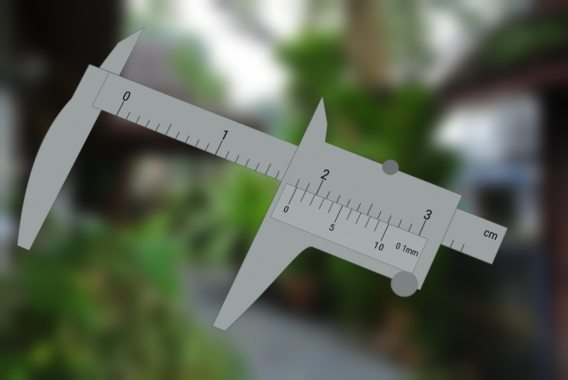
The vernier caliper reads 18.1 mm
